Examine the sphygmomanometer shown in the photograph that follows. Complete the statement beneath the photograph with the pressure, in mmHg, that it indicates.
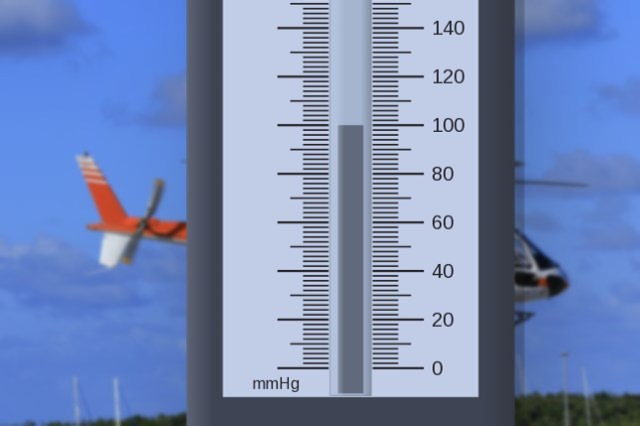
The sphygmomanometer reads 100 mmHg
